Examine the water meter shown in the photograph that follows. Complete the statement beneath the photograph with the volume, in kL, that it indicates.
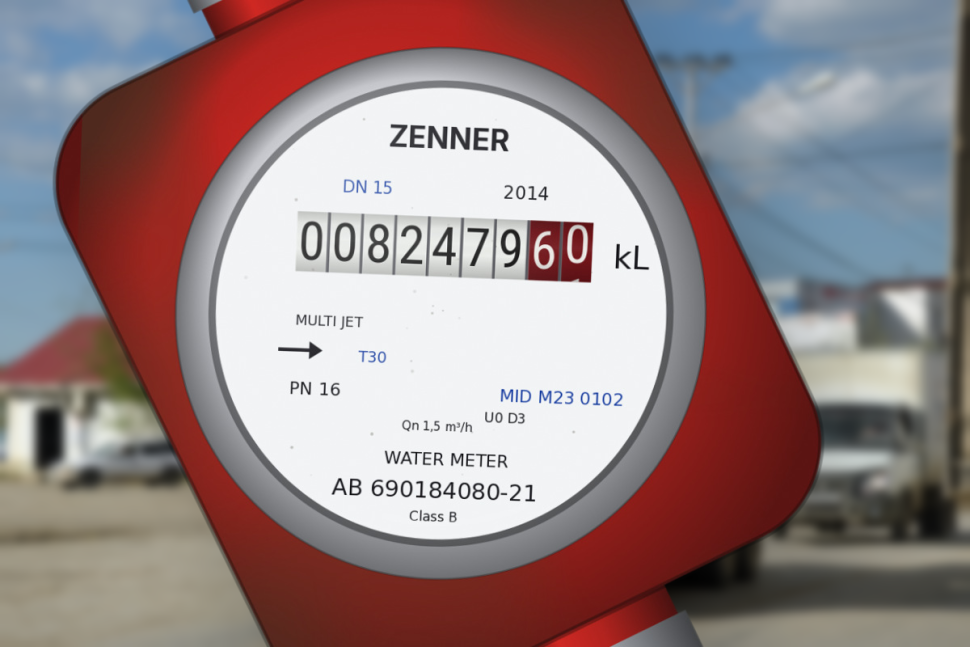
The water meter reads 82479.60 kL
